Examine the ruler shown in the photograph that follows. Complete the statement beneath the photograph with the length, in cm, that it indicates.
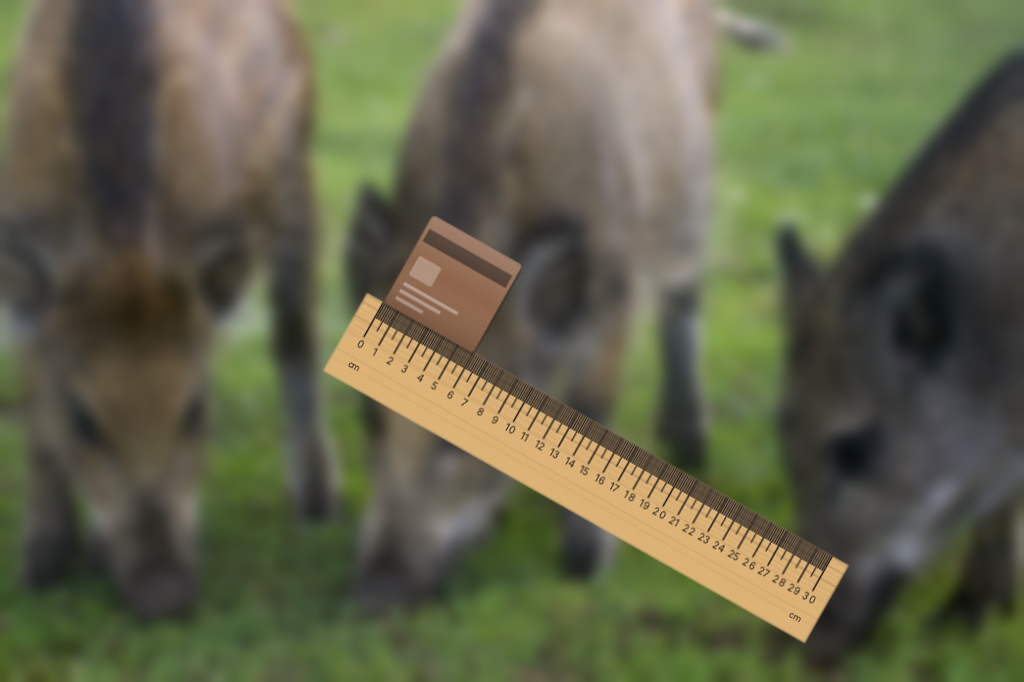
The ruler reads 6 cm
